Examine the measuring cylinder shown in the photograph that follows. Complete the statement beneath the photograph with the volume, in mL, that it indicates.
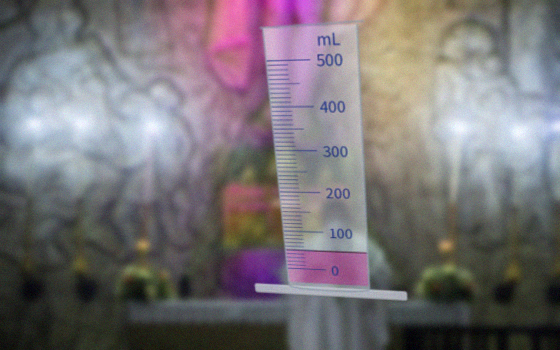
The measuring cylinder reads 50 mL
